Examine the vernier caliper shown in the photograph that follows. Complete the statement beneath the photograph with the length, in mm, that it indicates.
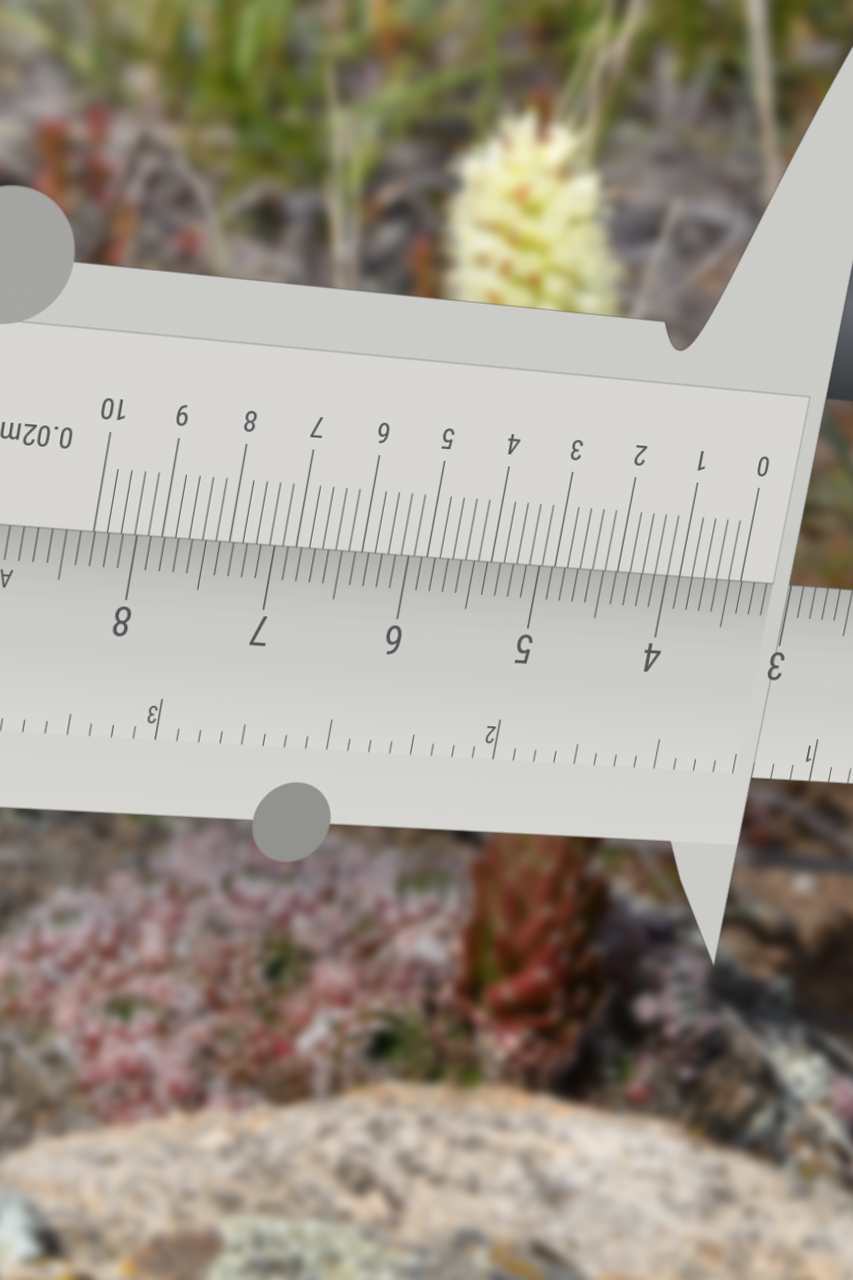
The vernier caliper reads 34.1 mm
